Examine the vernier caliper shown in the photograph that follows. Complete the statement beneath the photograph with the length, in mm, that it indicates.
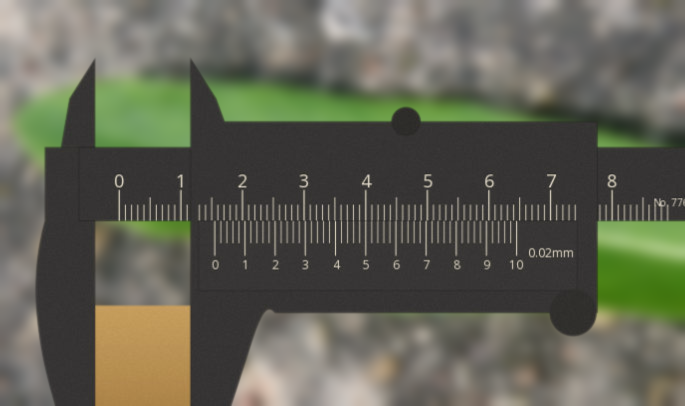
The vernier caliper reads 15.5 mm
